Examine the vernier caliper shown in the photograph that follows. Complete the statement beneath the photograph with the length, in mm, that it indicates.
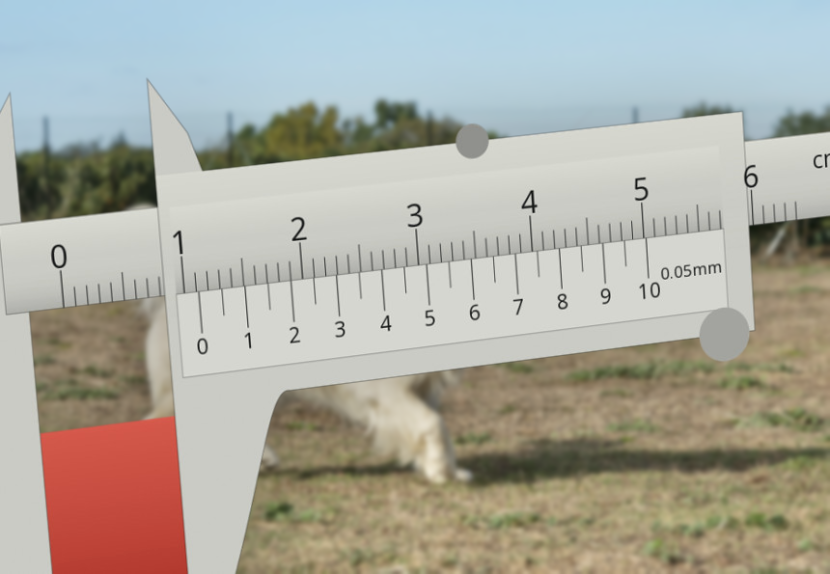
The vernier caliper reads 11.2 mm
